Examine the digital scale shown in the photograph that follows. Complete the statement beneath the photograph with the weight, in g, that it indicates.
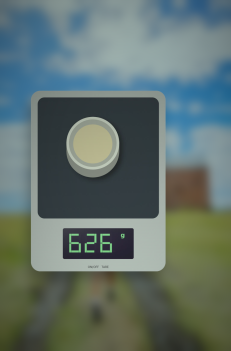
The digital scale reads 626 g
